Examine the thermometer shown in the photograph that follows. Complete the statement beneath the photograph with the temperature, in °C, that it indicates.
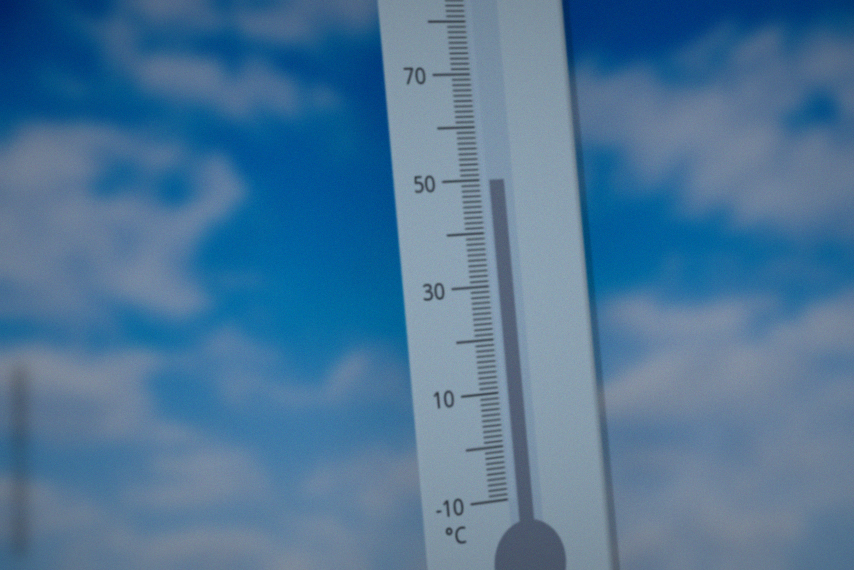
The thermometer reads 50 °C
